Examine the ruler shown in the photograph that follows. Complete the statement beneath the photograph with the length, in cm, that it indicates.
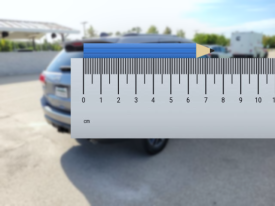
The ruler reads 7.5 cm
